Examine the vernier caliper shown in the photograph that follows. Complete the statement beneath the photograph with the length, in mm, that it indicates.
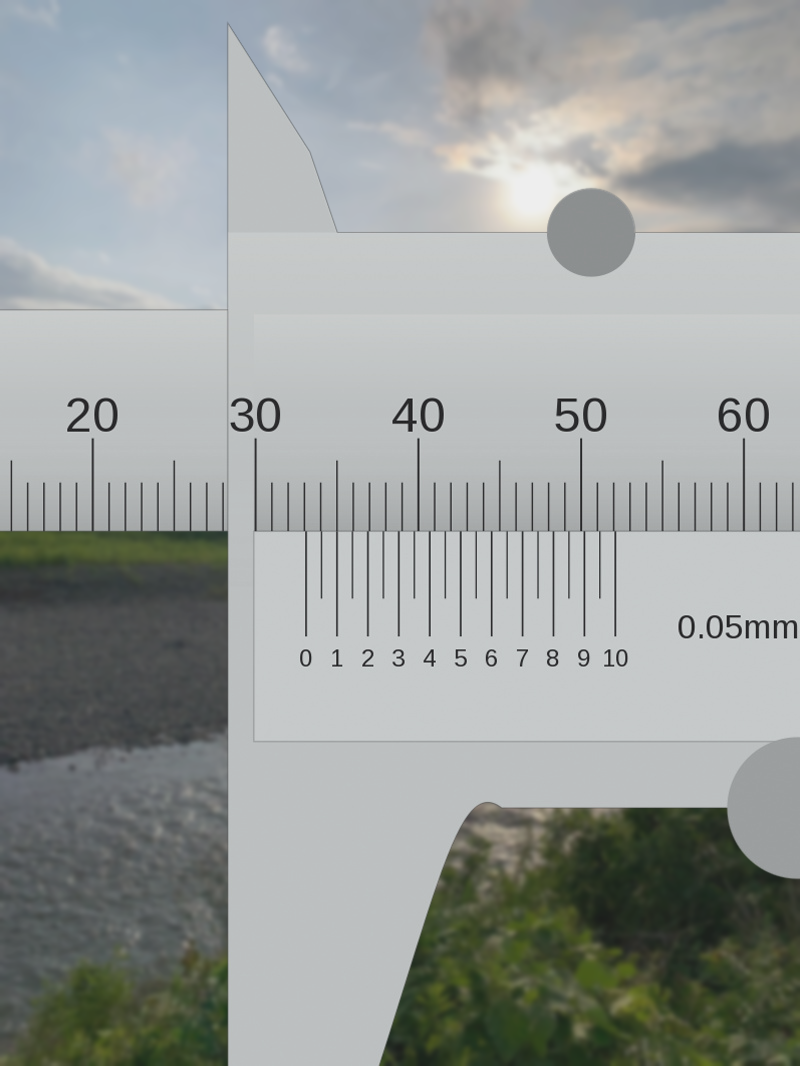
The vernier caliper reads 33.1 mm
